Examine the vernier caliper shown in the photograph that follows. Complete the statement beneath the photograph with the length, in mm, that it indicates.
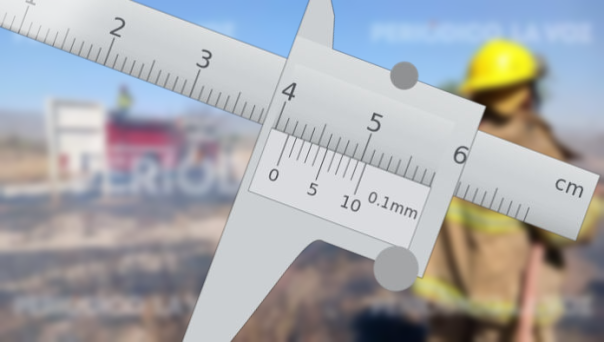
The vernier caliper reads 41.6 mm
